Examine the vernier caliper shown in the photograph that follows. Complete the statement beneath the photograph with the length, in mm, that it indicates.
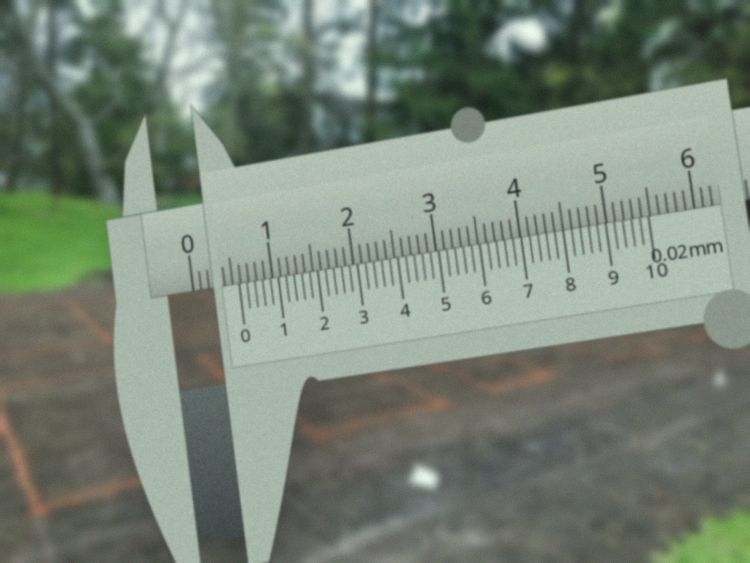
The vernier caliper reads 5.8 mm
